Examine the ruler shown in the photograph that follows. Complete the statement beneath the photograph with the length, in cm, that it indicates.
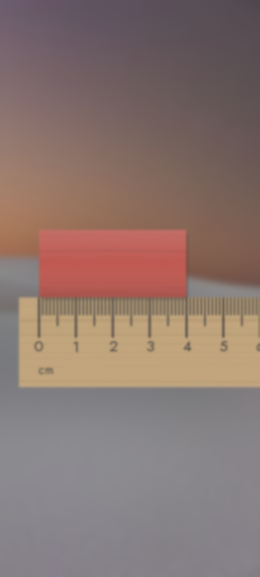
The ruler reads 4 cm
